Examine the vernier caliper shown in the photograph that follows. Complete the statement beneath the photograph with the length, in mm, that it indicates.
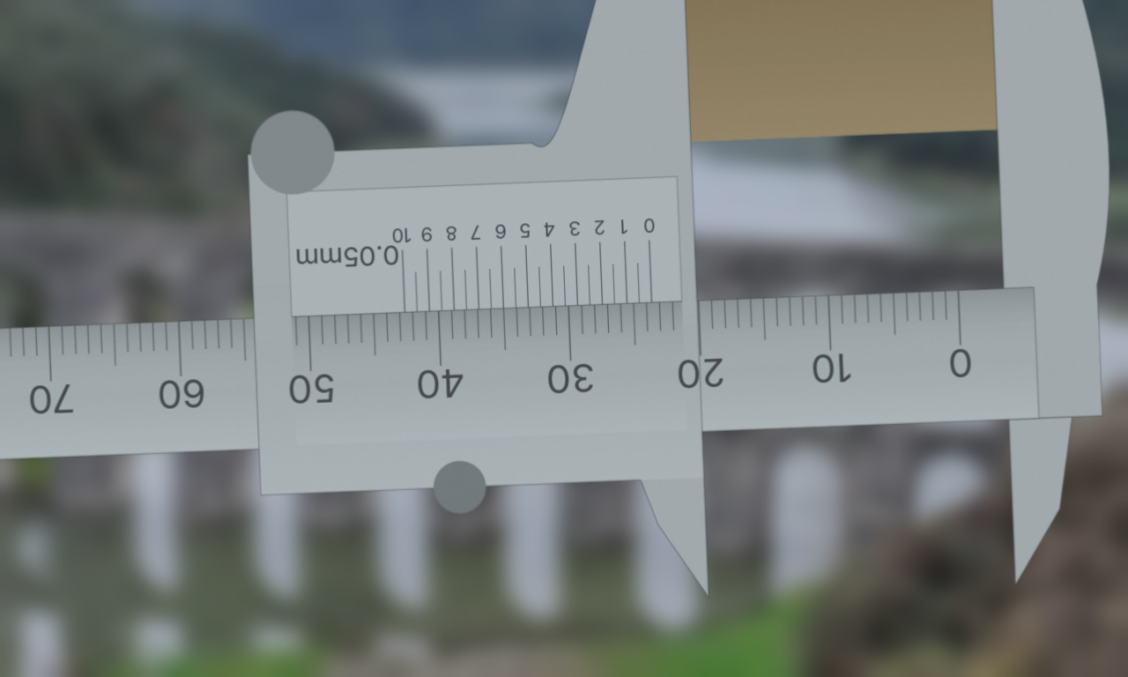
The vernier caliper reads 23.6 mm
